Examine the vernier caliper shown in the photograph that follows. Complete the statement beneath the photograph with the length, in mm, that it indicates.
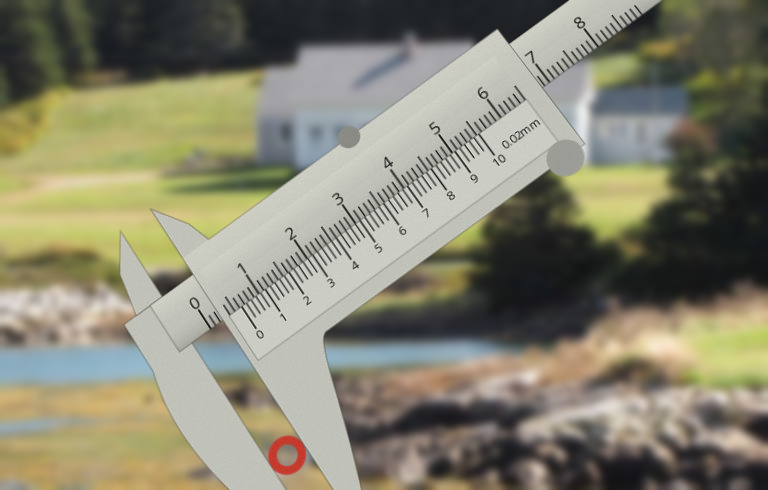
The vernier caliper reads 6.4 mm
